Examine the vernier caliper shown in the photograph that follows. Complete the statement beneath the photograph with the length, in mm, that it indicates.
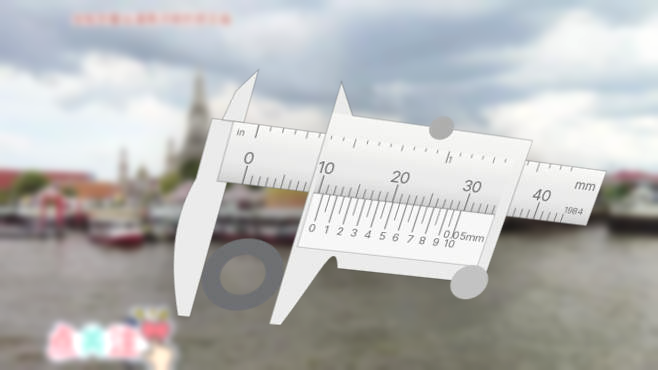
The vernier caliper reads 10.6 mm
